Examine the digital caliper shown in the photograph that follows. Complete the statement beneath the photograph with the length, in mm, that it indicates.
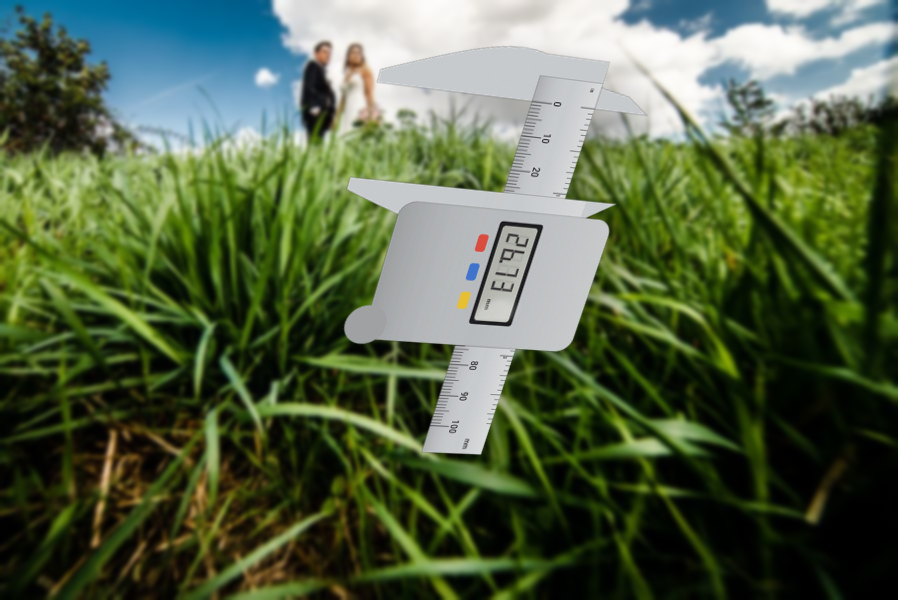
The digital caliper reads 26.73 mm
